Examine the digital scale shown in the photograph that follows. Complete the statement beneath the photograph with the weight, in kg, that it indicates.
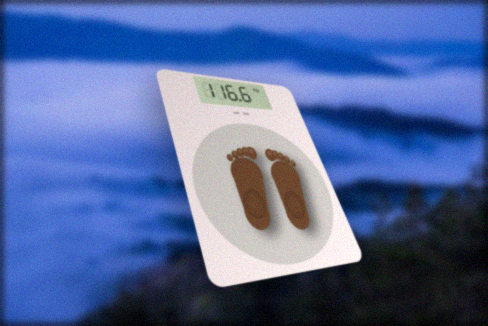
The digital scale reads 116.6 kg
